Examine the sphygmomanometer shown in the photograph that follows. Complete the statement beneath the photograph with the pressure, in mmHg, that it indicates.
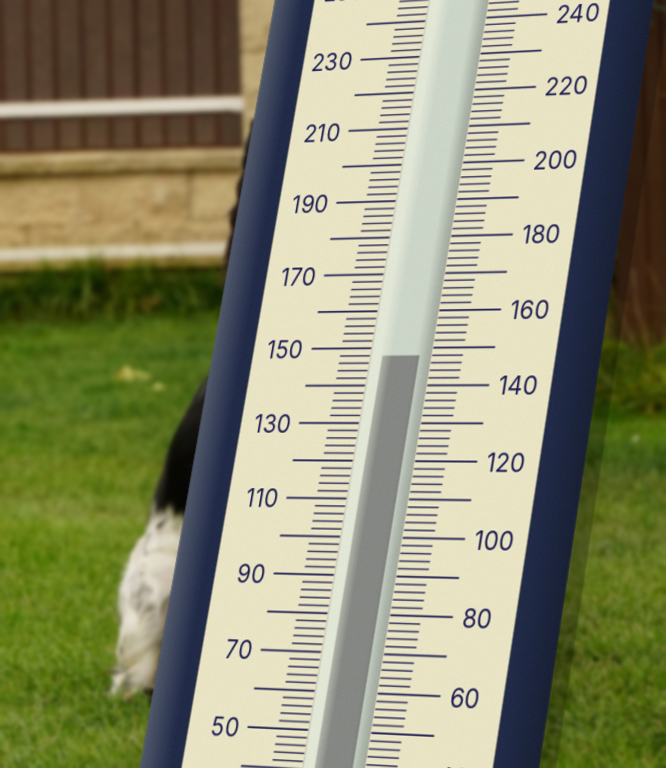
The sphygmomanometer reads 148 mmHg
